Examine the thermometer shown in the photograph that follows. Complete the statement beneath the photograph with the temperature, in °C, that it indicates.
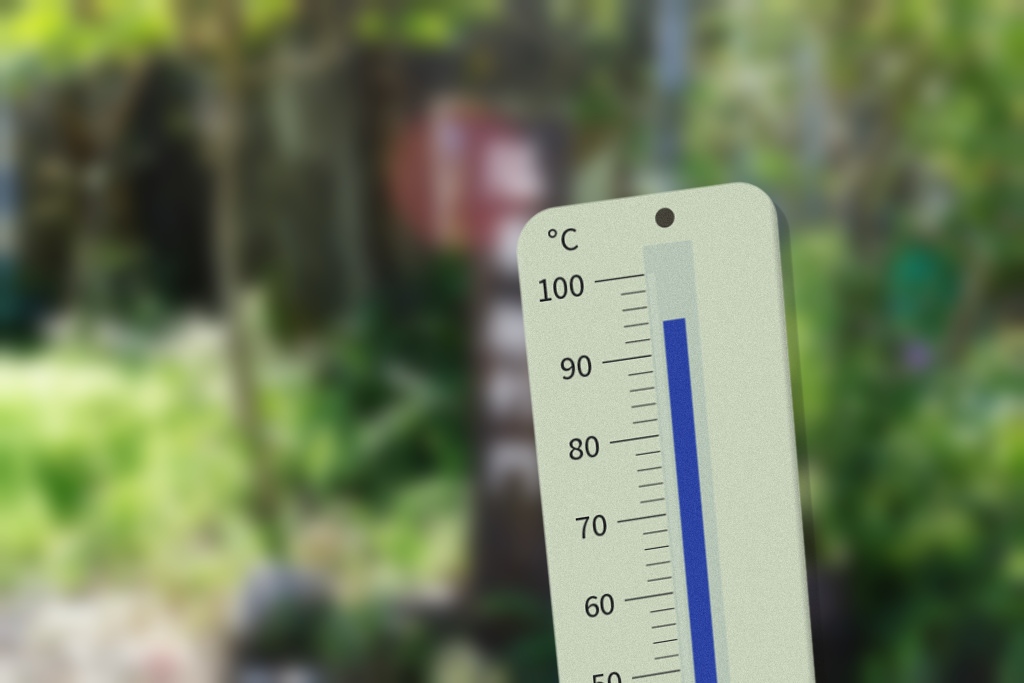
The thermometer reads 94 °C
